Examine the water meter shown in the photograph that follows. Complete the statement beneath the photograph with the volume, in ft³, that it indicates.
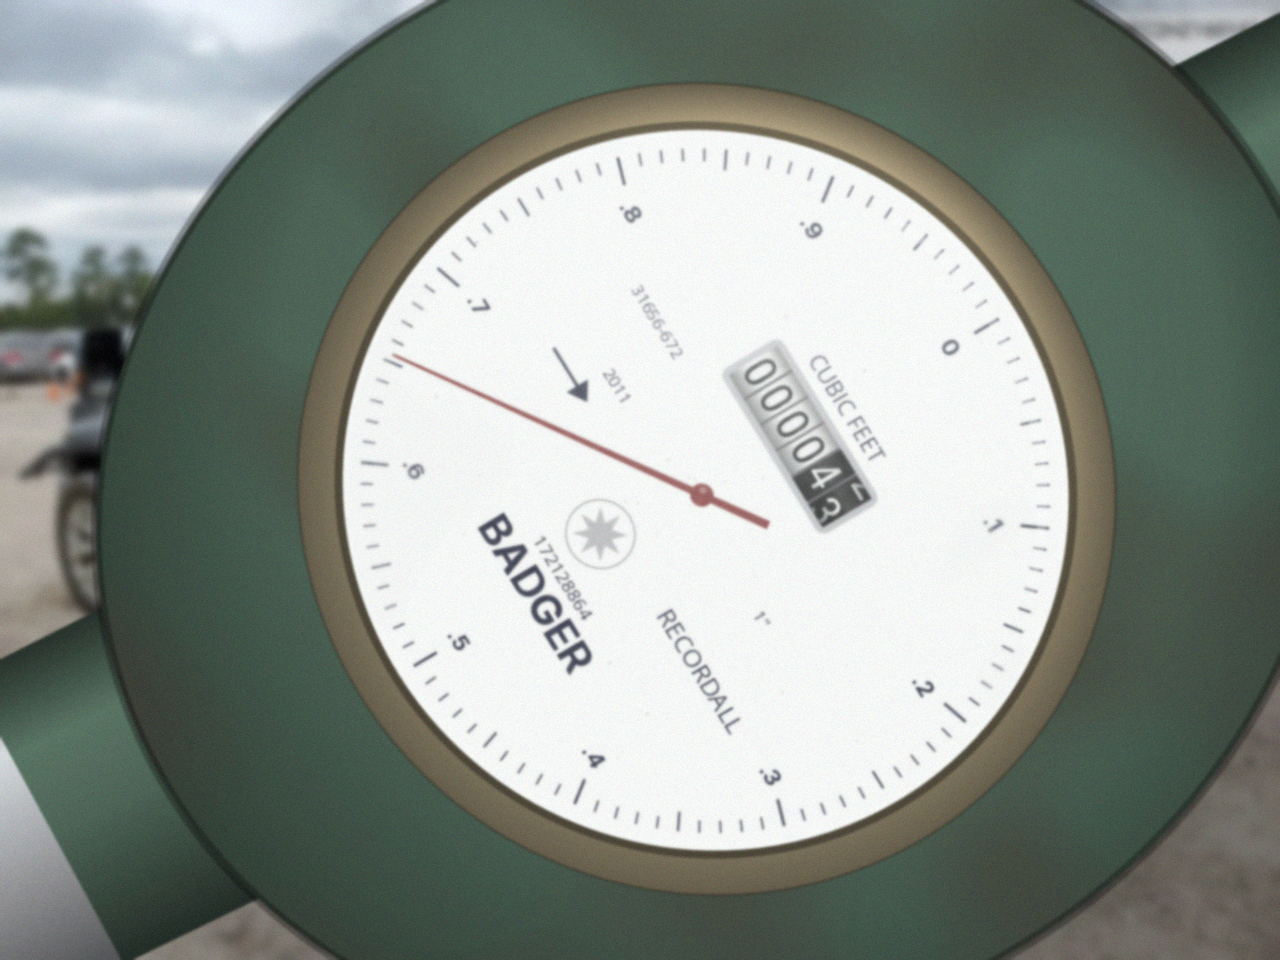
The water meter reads 42.65 ft³
